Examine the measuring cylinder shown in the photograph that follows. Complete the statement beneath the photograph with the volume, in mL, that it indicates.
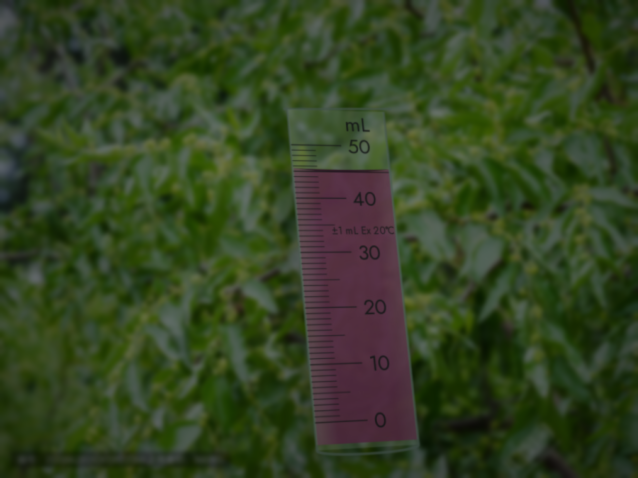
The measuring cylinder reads 45 mL
